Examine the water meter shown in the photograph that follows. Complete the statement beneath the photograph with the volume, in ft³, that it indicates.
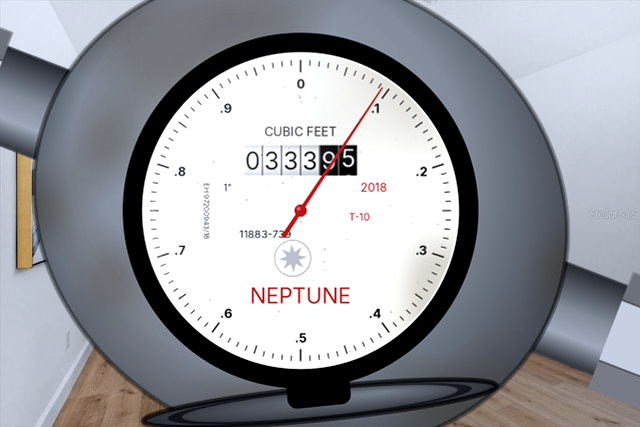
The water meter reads 33395.09 ft³
